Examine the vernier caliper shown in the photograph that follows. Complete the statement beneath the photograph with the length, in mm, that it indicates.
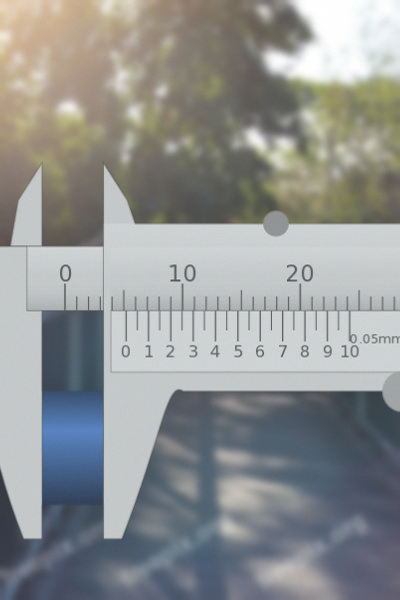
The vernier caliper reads 5.2 mm
